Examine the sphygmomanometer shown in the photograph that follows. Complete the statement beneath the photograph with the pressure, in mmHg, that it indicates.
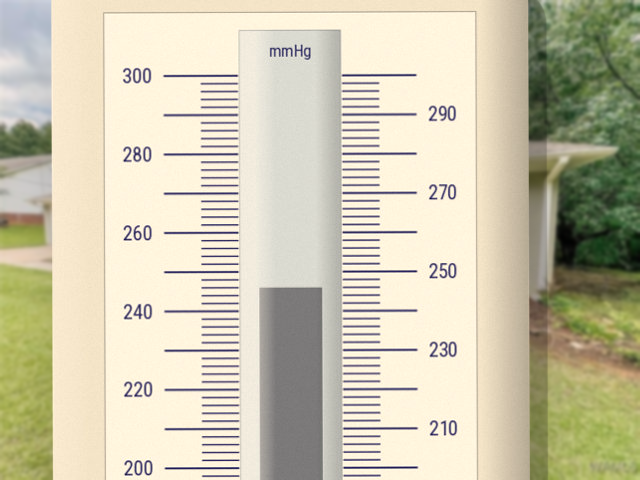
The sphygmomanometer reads 246 mmHg
